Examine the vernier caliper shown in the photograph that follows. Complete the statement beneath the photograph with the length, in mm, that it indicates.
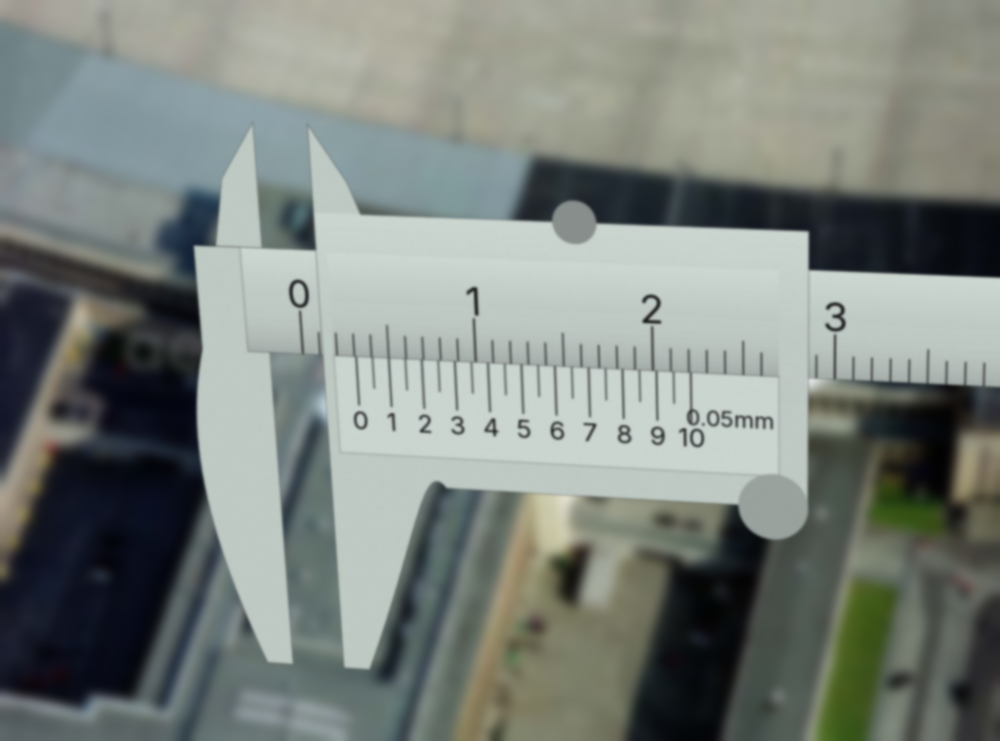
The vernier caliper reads 3.1 mm
